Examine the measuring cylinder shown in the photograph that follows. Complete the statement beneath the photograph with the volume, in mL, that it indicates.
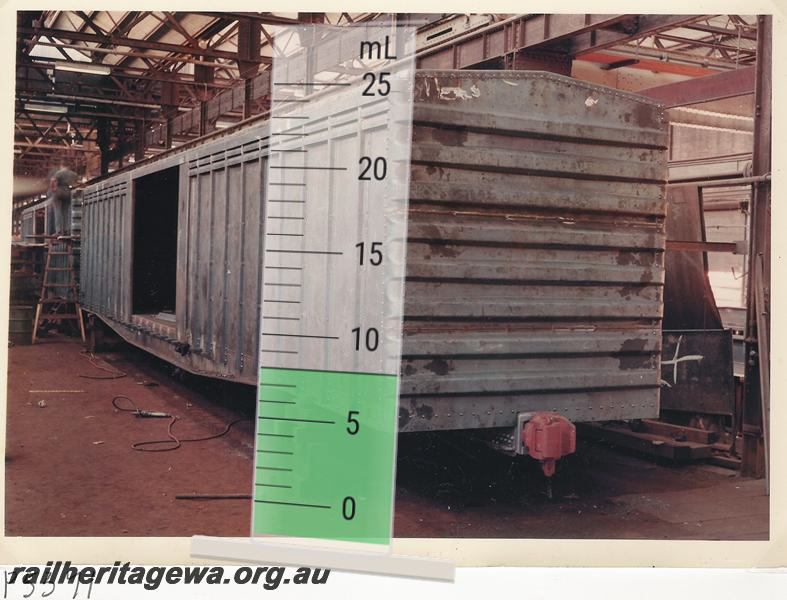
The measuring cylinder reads 8 mL
